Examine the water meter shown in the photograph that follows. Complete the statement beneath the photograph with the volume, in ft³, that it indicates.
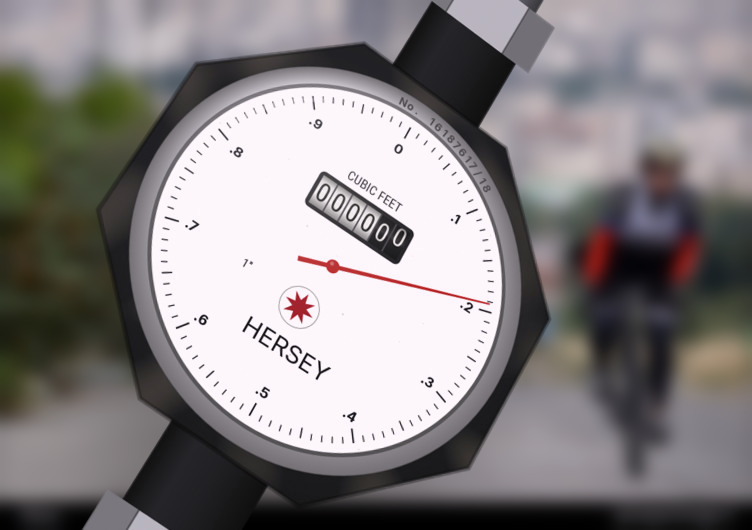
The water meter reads 0.19 ft³
